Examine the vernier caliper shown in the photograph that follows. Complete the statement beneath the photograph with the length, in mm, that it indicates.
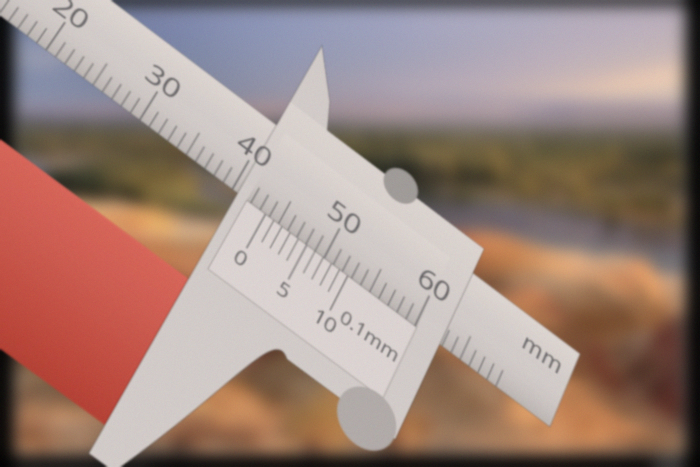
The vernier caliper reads 43.6 mm
